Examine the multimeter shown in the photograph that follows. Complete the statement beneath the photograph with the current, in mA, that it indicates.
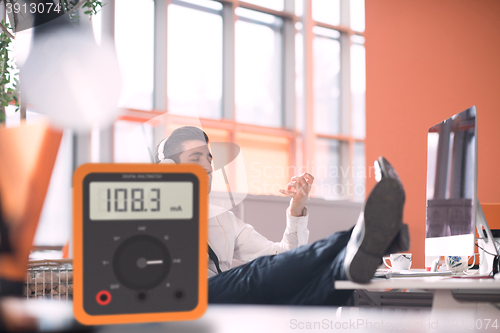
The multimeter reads 108.3 mA
